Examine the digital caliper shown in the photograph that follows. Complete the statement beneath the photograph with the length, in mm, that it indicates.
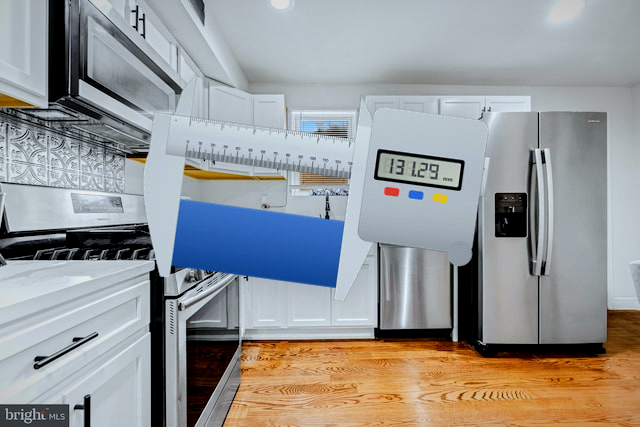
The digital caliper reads 131.29 mm
